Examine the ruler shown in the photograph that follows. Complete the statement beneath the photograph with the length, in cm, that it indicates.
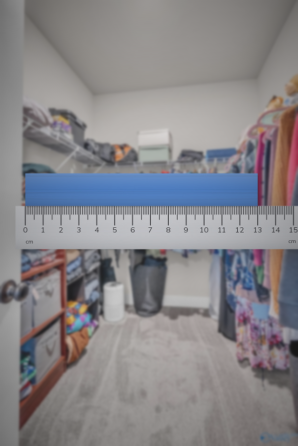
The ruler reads 13 cm
